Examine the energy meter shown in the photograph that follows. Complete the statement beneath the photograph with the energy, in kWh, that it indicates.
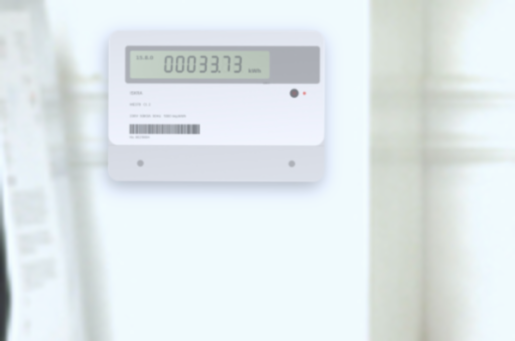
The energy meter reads 33.73 kWh
